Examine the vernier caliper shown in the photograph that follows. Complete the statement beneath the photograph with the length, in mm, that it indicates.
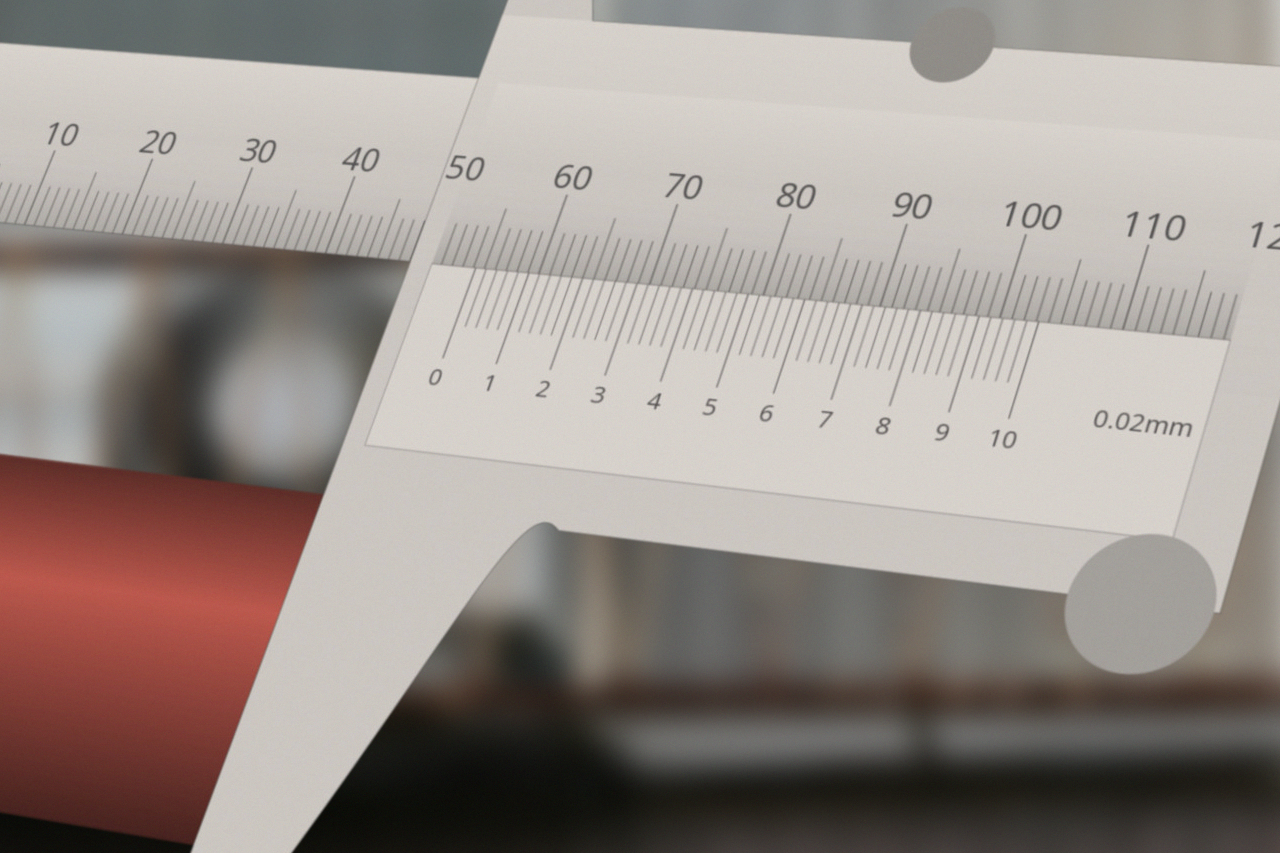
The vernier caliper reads 54.2 mm
